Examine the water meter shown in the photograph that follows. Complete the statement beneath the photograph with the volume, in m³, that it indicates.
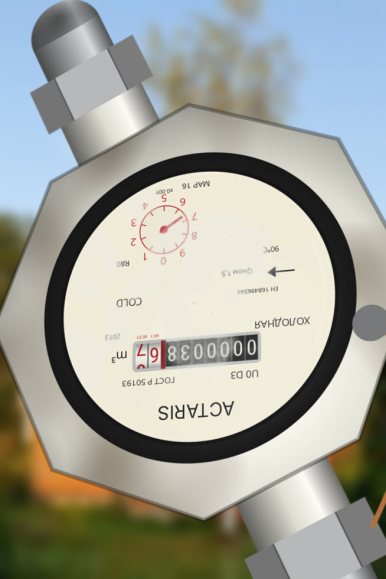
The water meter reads 38.666 m³
